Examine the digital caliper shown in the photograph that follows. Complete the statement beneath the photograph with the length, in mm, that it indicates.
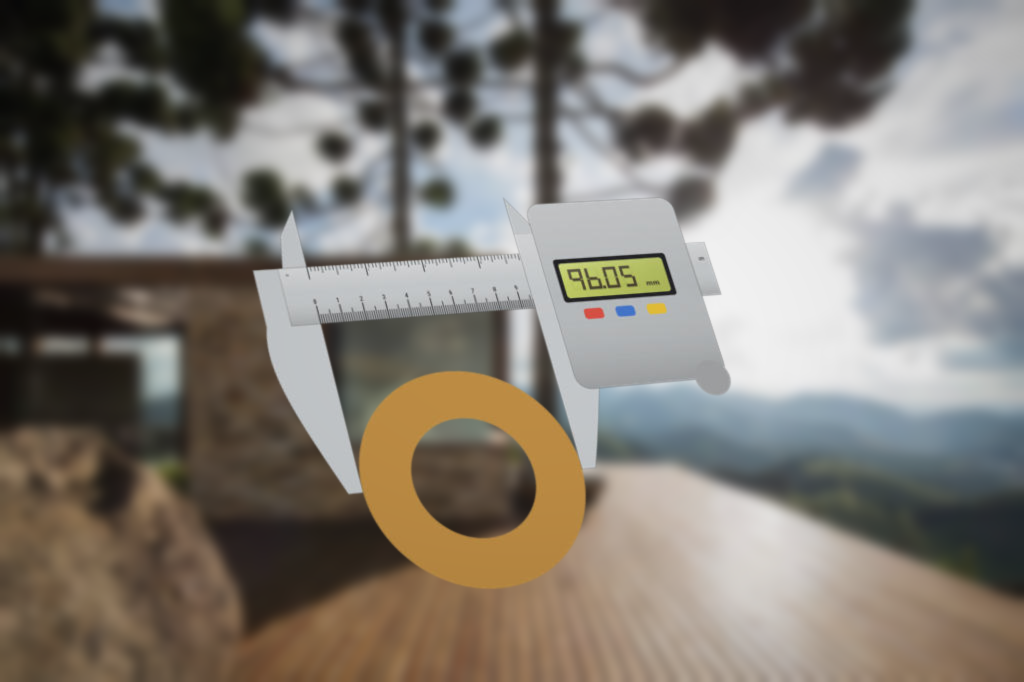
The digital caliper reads 96.05 mm
